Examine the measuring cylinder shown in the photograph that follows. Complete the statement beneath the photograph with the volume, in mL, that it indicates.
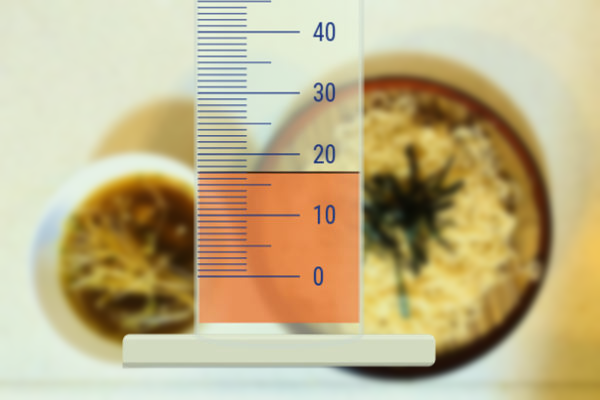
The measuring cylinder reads 17 mL
